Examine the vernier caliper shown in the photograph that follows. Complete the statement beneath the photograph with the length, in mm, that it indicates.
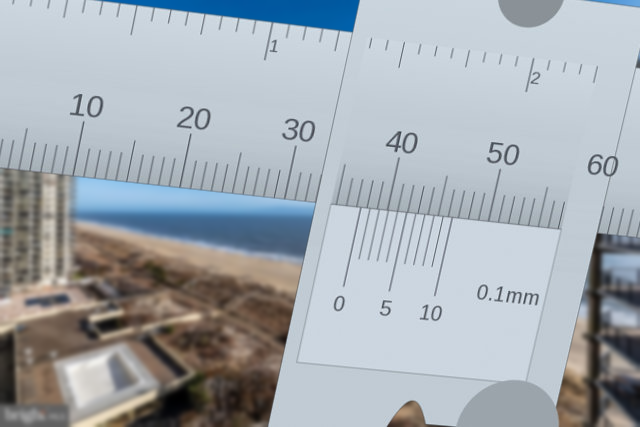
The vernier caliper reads 37.4 mm
